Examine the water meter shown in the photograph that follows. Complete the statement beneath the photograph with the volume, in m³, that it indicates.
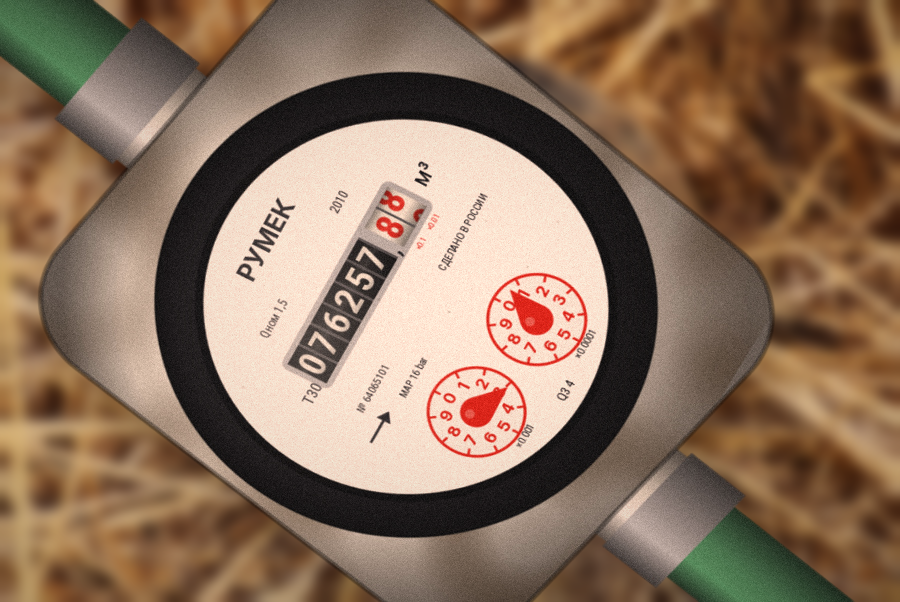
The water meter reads 76257.8830 m³
